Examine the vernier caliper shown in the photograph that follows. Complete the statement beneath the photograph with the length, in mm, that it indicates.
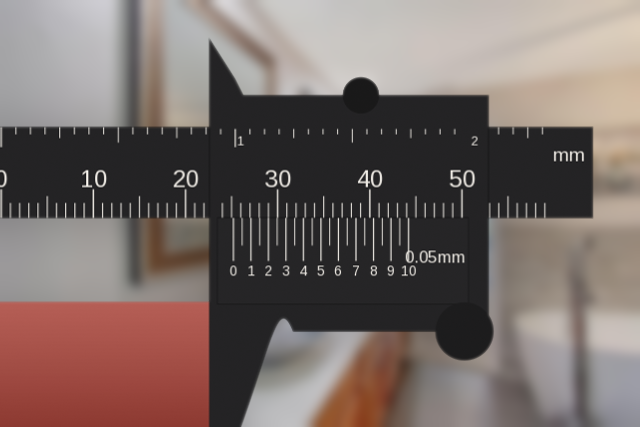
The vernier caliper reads 25.2 mm
